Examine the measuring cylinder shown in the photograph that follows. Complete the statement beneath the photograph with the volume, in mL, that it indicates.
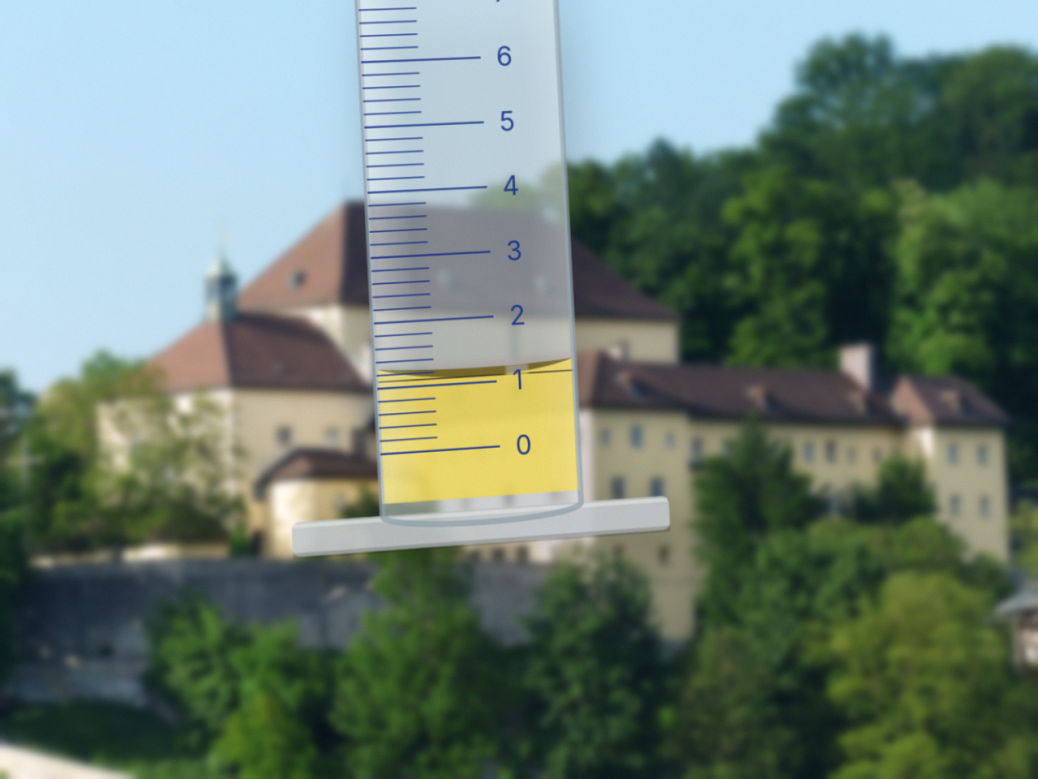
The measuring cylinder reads 1.1 mL
